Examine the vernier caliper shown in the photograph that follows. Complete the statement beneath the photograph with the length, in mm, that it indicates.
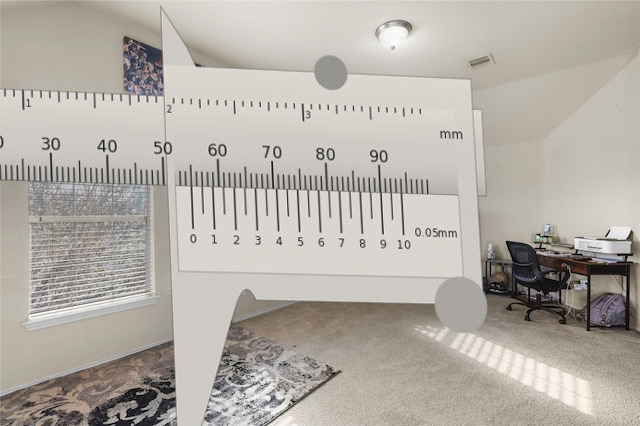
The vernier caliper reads 55.0 mm
